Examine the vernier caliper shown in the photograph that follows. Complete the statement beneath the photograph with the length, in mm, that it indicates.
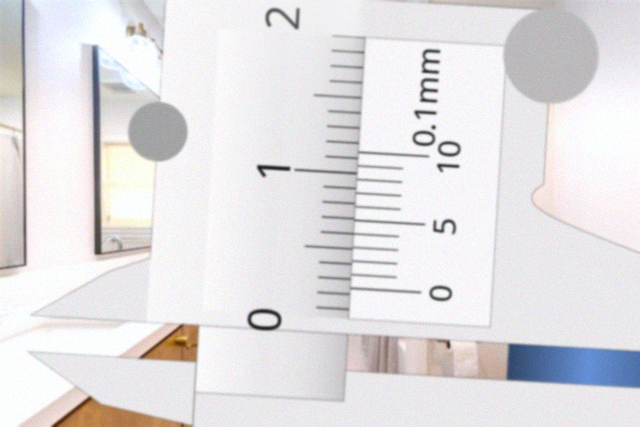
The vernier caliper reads 2.4 mm
